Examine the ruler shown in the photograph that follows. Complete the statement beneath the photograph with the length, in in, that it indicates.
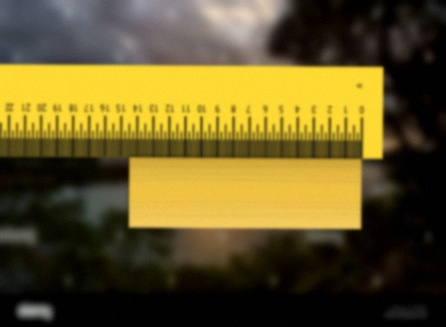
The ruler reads 14.5 in
